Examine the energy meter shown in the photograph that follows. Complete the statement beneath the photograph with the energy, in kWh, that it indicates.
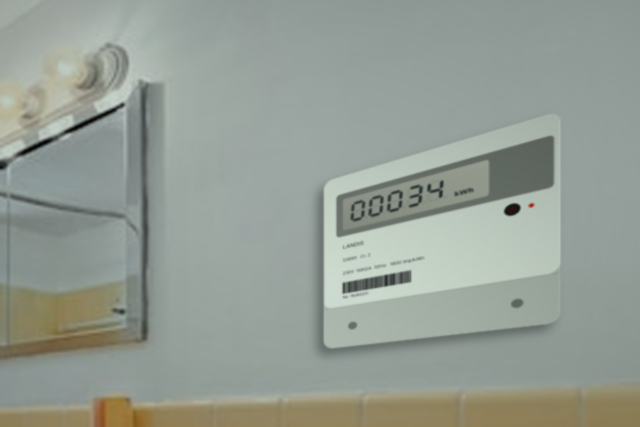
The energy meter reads 34 kWh
